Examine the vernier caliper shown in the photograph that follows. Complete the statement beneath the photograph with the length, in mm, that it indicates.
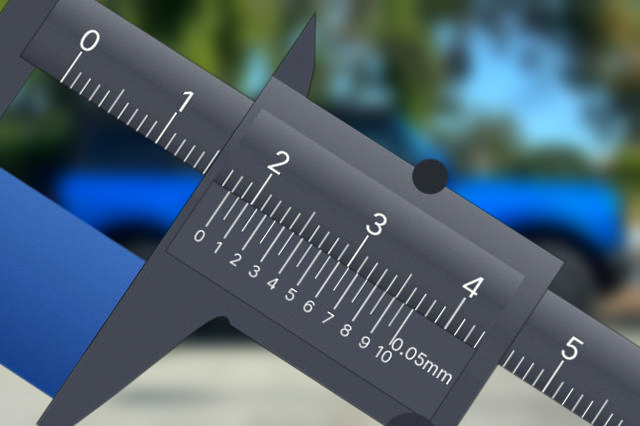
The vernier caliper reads 17.8 mm
